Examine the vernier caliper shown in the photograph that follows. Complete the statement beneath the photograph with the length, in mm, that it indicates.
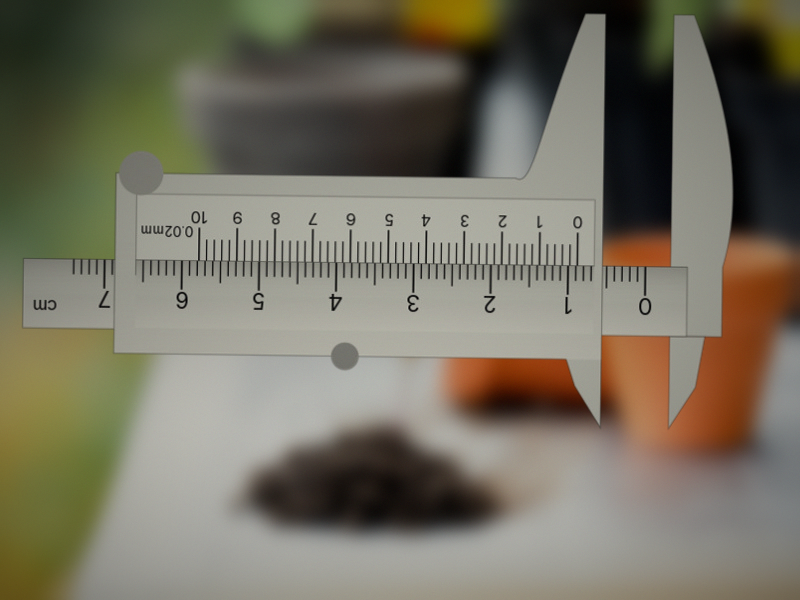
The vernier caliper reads 8.8 mm
